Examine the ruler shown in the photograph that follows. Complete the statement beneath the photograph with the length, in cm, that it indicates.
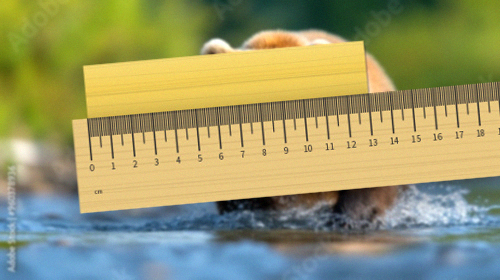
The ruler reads 13 cm
